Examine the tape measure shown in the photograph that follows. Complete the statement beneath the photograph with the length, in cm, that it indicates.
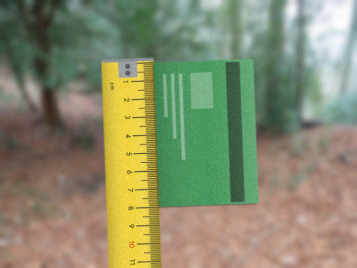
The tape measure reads 8 cm
